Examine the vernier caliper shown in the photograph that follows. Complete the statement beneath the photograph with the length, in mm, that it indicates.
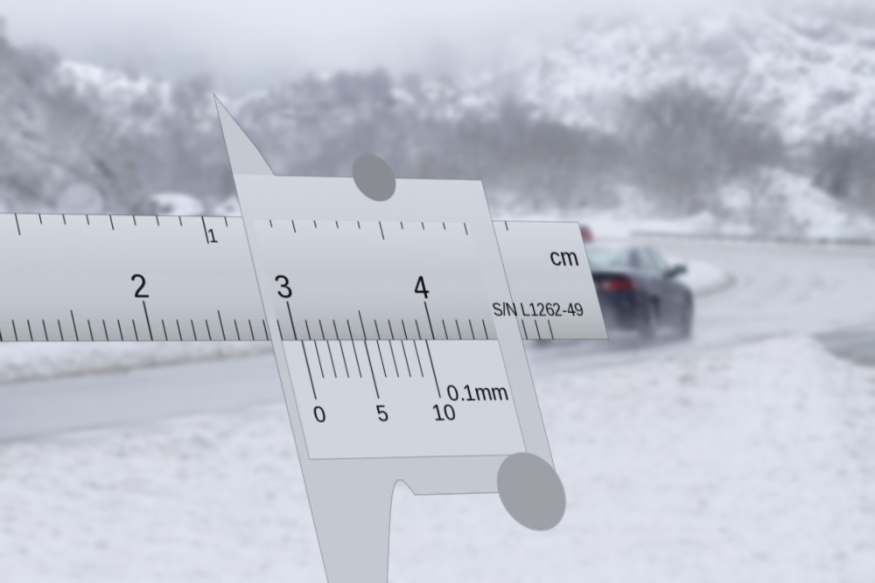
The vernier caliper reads 30.4 mm
